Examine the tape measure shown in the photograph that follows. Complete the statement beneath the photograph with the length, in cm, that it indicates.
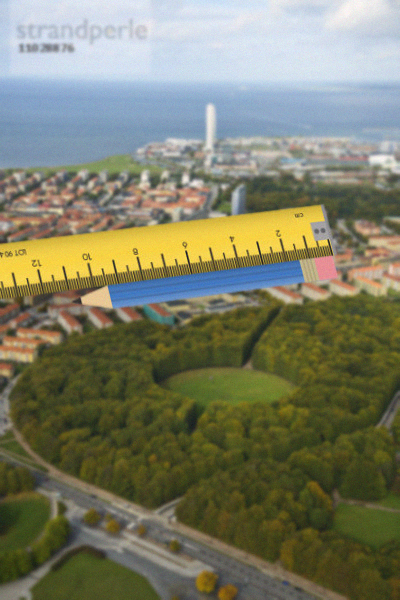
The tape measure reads 11 cm
